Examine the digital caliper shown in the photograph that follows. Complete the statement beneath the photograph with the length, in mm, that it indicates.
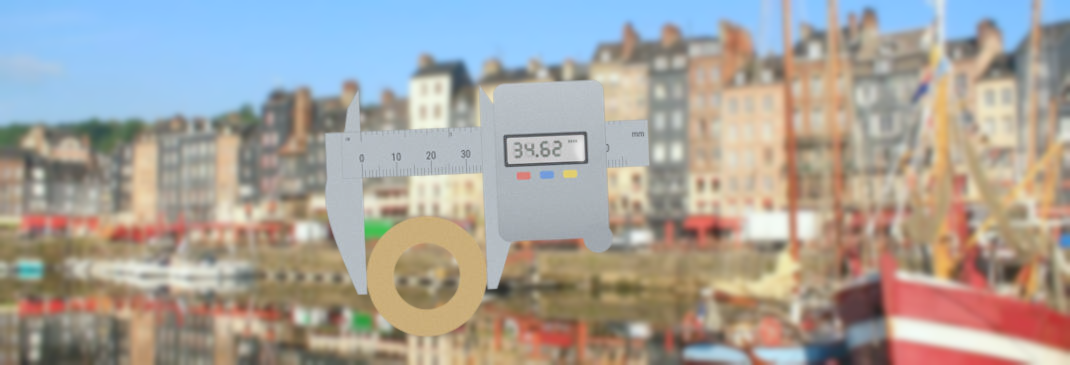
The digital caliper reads 34.62 mm
